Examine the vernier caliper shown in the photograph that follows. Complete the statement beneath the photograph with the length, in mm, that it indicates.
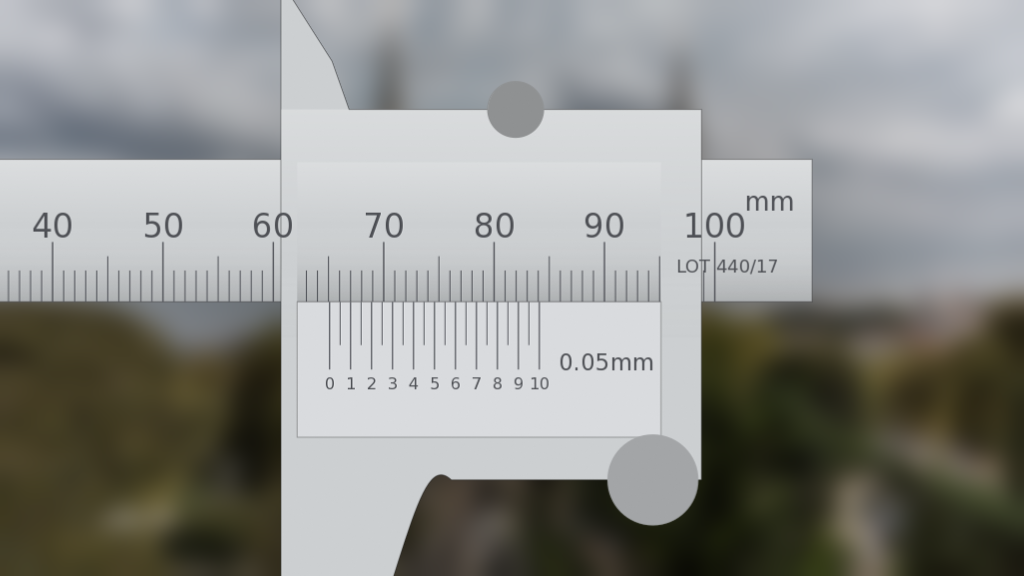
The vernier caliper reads 65.1 mm
